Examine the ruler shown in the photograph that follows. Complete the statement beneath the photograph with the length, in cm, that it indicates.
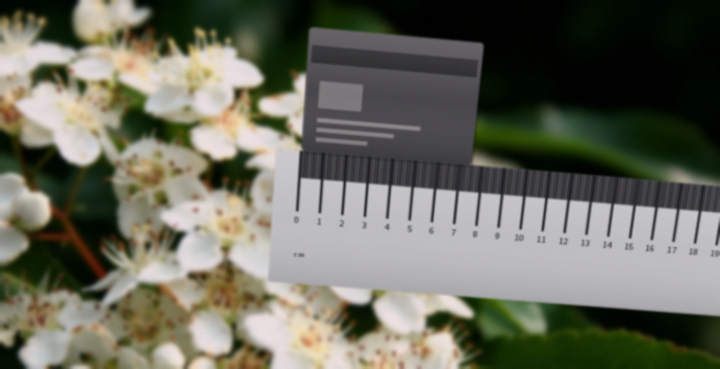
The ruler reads 7.5 cm
